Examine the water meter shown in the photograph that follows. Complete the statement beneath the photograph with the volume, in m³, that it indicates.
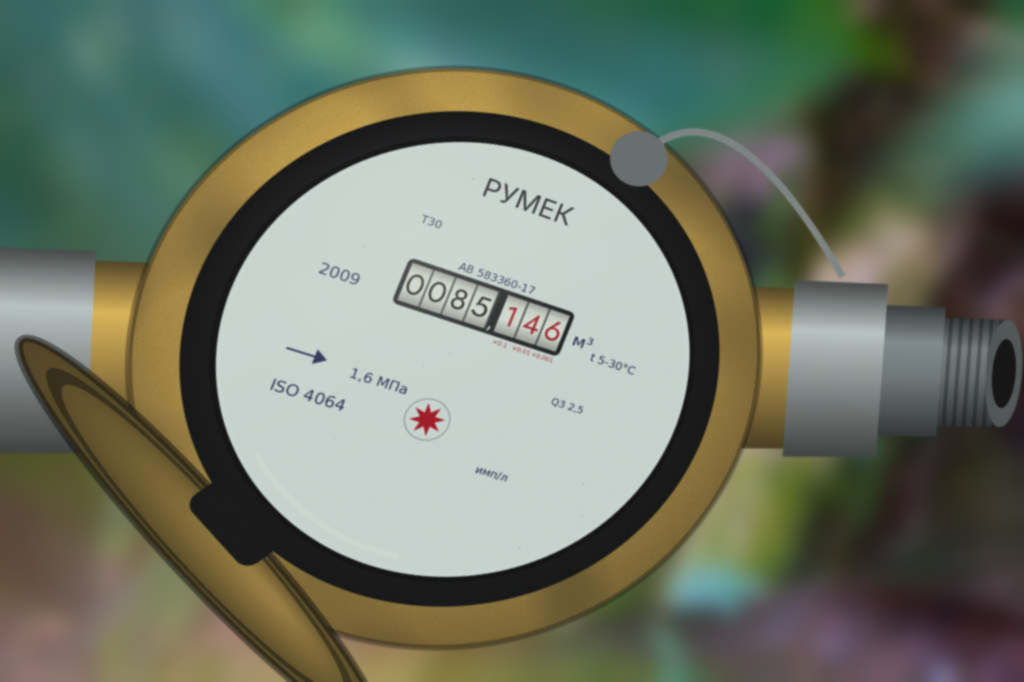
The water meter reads 85.146 m³
